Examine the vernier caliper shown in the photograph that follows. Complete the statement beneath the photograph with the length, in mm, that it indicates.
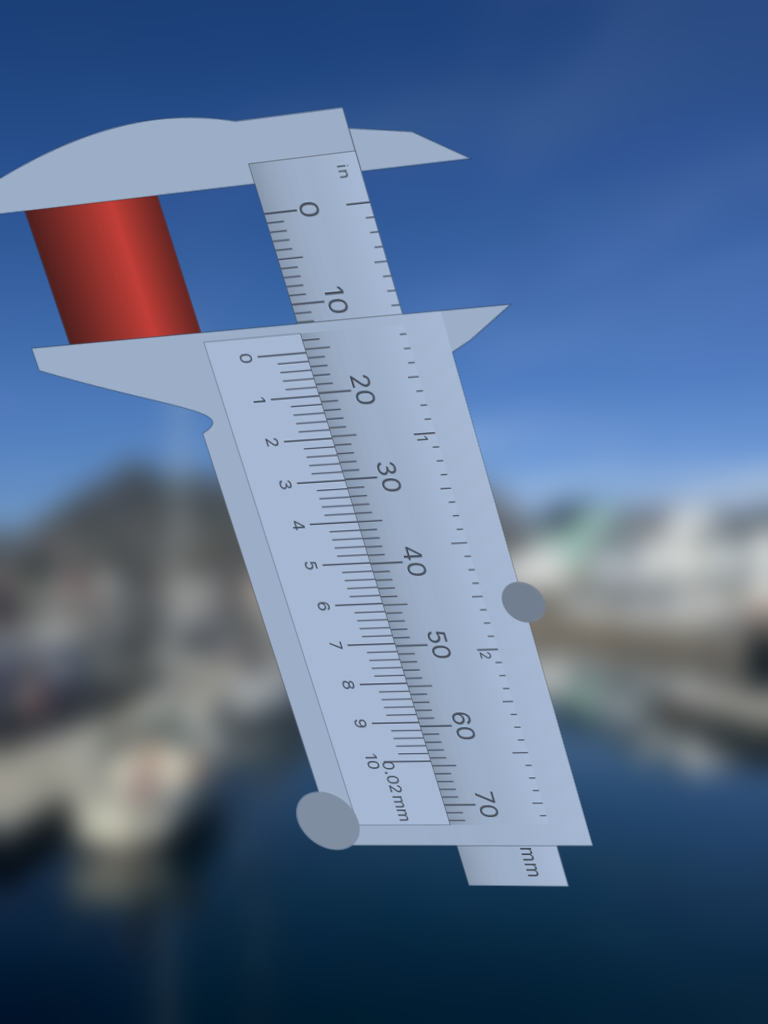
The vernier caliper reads 15.4 mm
